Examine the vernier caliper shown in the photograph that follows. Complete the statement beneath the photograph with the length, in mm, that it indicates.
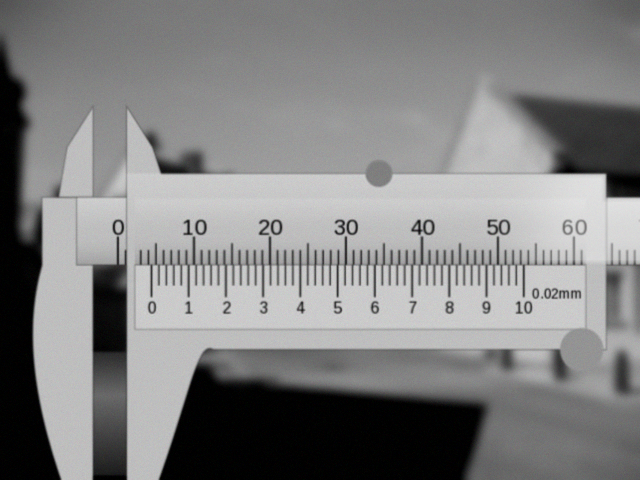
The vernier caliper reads 4.4 mm
